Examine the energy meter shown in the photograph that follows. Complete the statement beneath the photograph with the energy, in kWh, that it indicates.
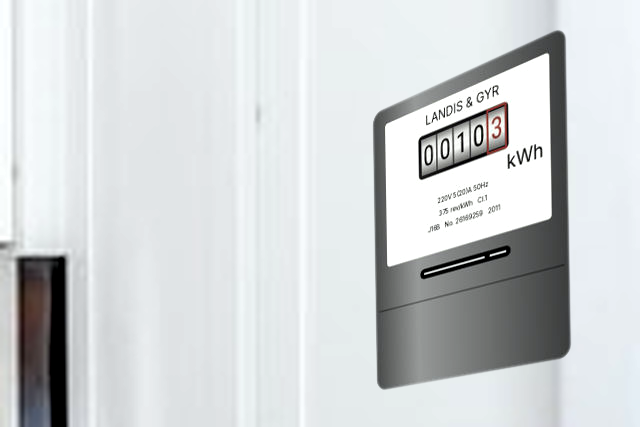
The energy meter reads 10.3 kWh
